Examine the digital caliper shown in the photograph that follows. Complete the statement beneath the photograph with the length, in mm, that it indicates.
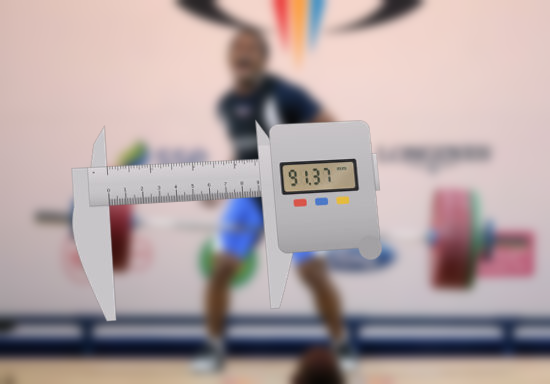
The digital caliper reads 91.37 mm
